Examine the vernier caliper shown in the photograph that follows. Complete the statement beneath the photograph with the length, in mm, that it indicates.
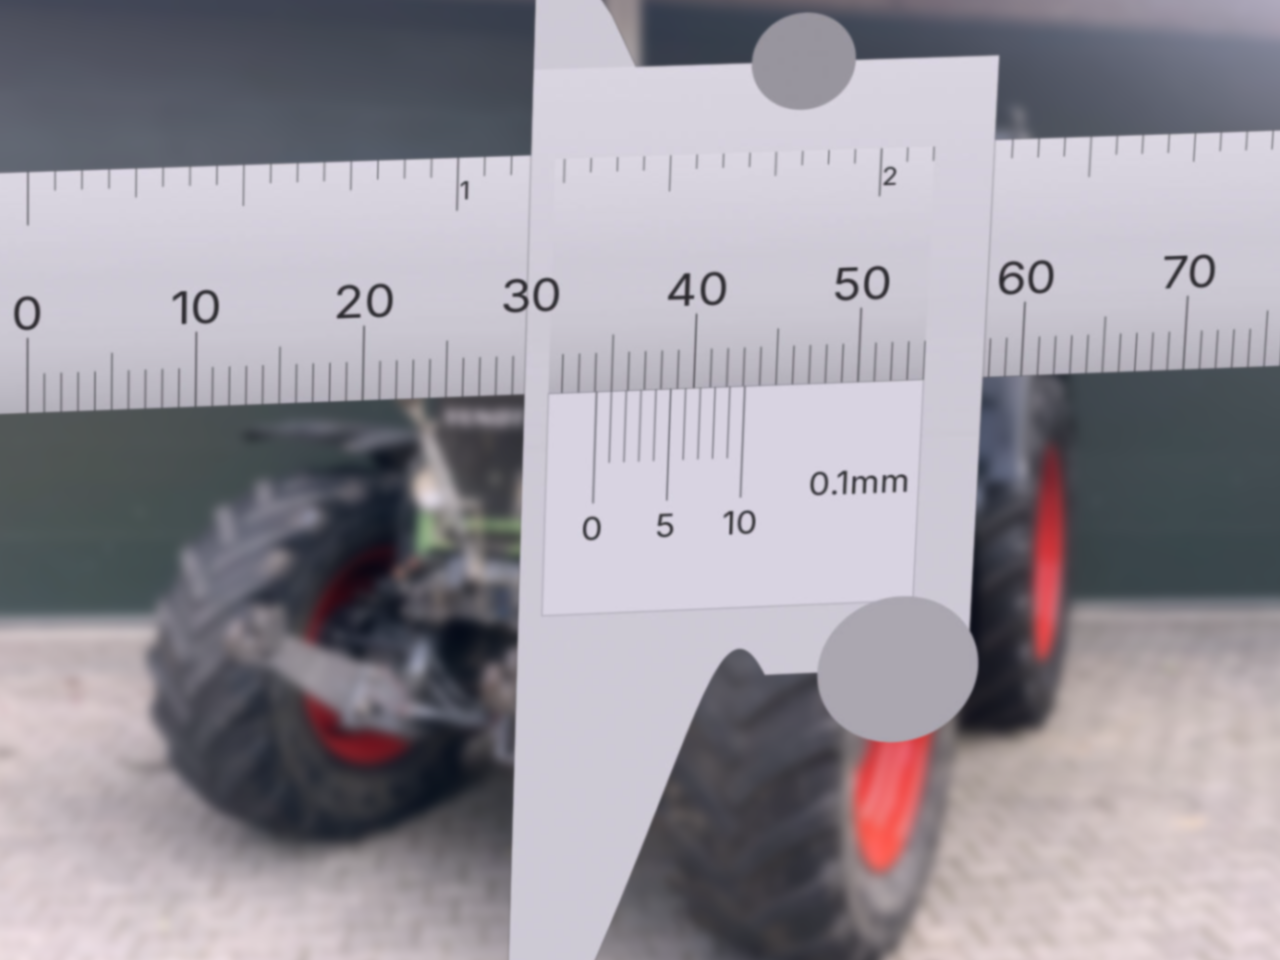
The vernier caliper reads 34.1 mm
